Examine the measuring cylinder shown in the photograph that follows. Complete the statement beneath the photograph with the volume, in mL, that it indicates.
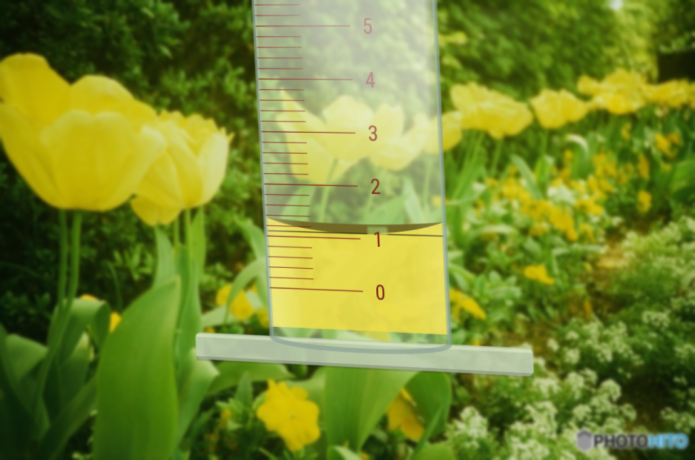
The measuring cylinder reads 1.1 mL
